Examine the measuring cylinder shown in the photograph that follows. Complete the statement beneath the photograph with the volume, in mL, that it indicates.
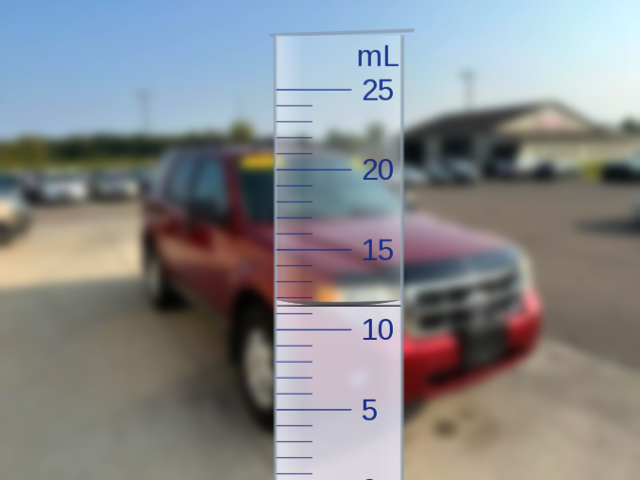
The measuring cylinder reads 11.5 mL
